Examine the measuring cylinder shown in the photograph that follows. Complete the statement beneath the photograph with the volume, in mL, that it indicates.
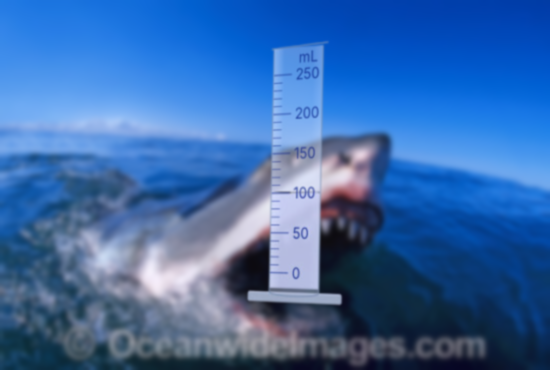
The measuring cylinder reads 100 mL
